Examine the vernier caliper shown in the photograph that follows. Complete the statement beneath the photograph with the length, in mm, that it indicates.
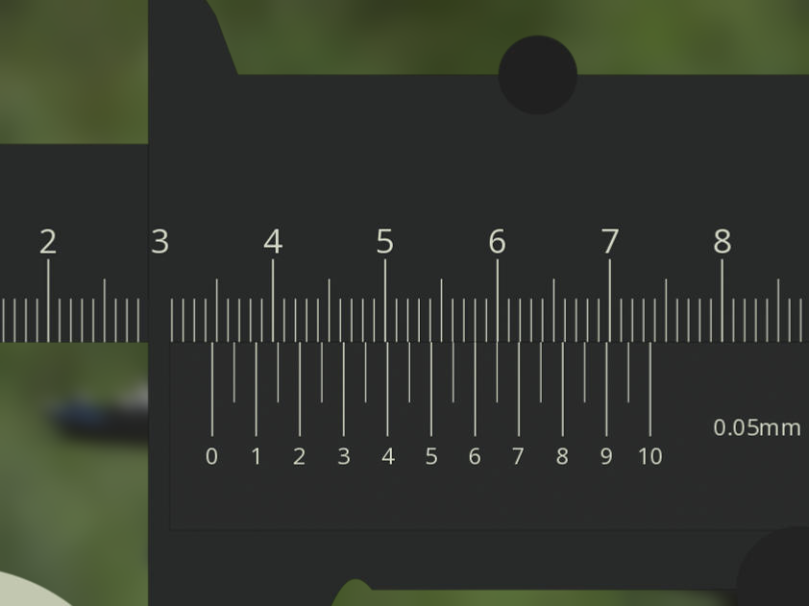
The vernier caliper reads 34.6 mm
